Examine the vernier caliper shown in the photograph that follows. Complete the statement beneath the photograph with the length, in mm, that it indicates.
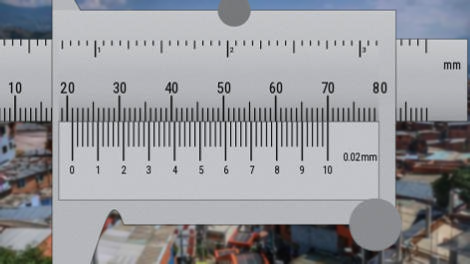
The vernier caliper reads 21.0 mm
